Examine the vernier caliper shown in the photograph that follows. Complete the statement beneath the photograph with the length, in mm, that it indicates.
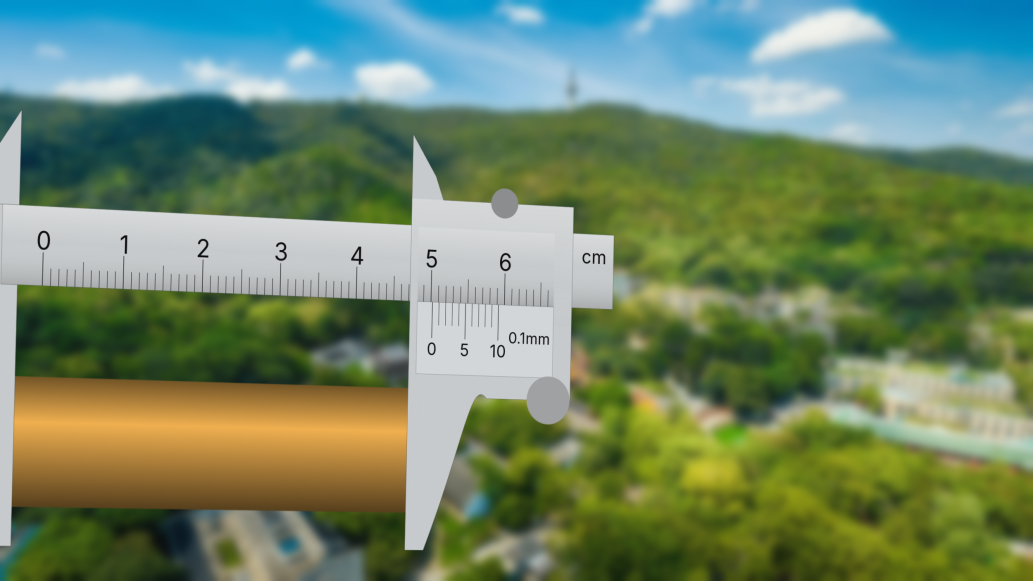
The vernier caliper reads 50.2 mm
